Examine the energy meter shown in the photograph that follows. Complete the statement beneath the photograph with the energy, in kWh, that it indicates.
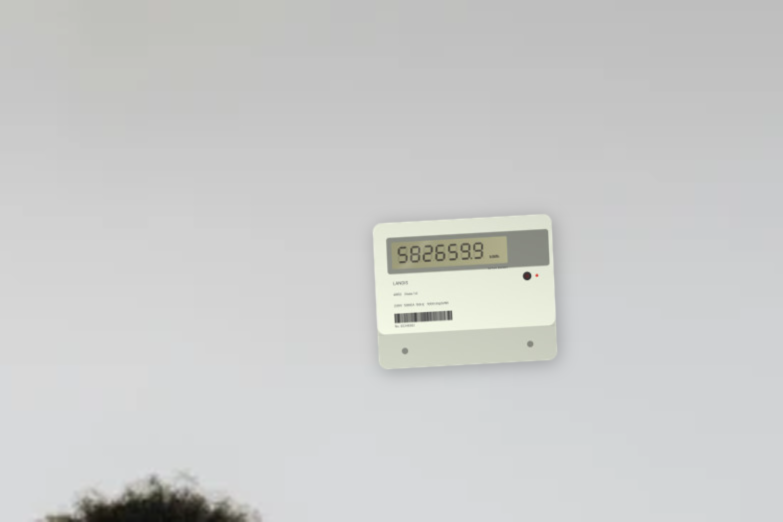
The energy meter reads 582659.9 kWh
